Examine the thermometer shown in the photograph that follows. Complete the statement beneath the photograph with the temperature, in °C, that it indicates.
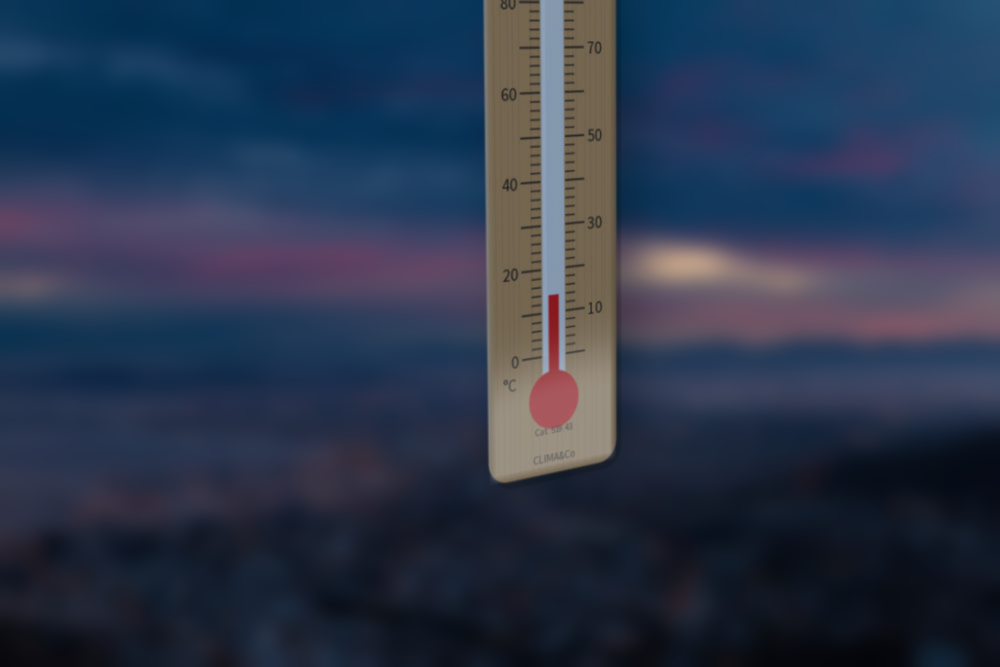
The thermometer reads 14 °C
